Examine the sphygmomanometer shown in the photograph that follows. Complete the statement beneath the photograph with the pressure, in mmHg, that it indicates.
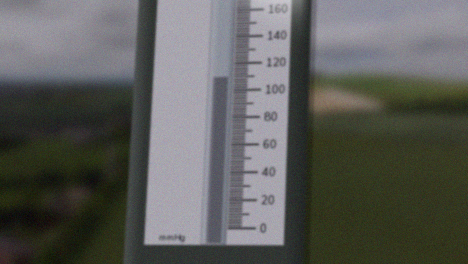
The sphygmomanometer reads 110 mmHg
